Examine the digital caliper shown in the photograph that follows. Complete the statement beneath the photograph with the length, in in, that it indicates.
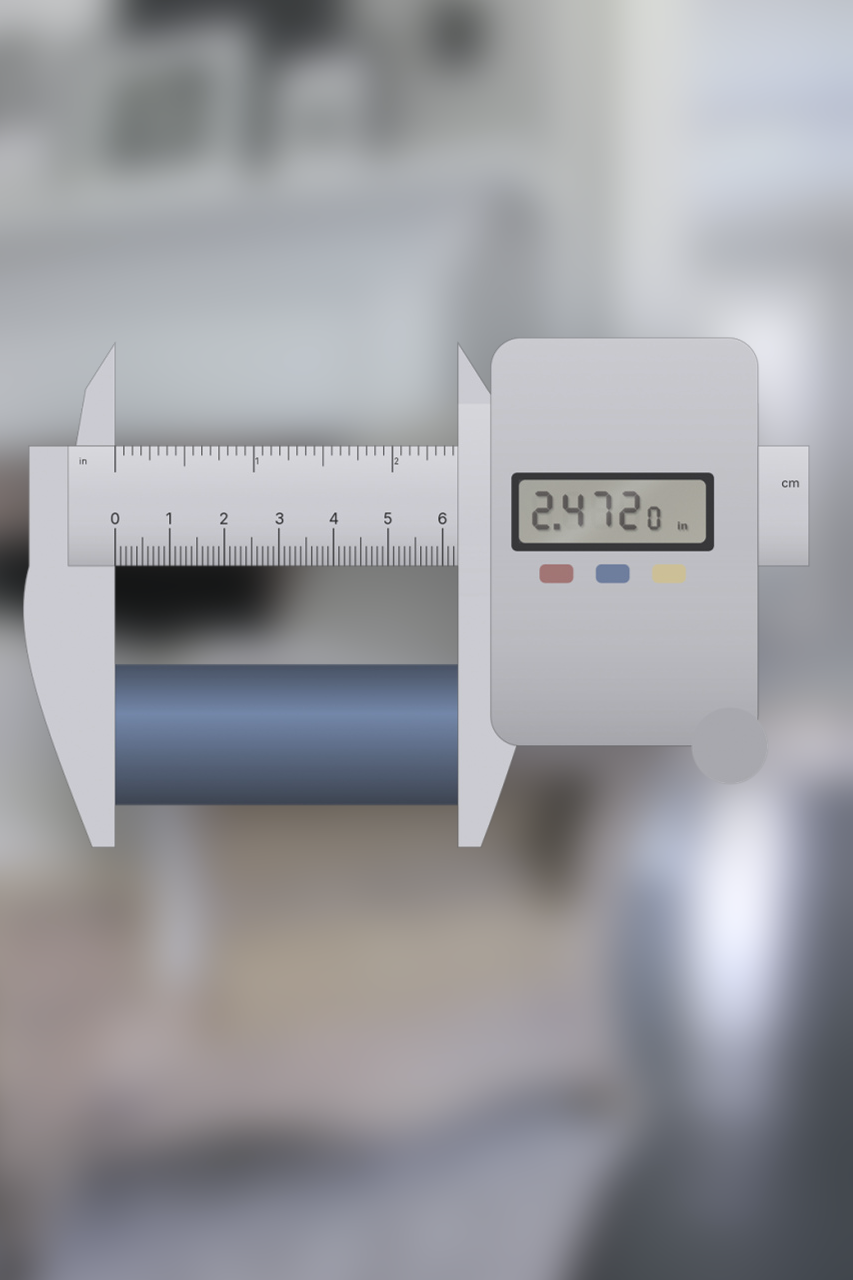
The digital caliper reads 2.4720 in
